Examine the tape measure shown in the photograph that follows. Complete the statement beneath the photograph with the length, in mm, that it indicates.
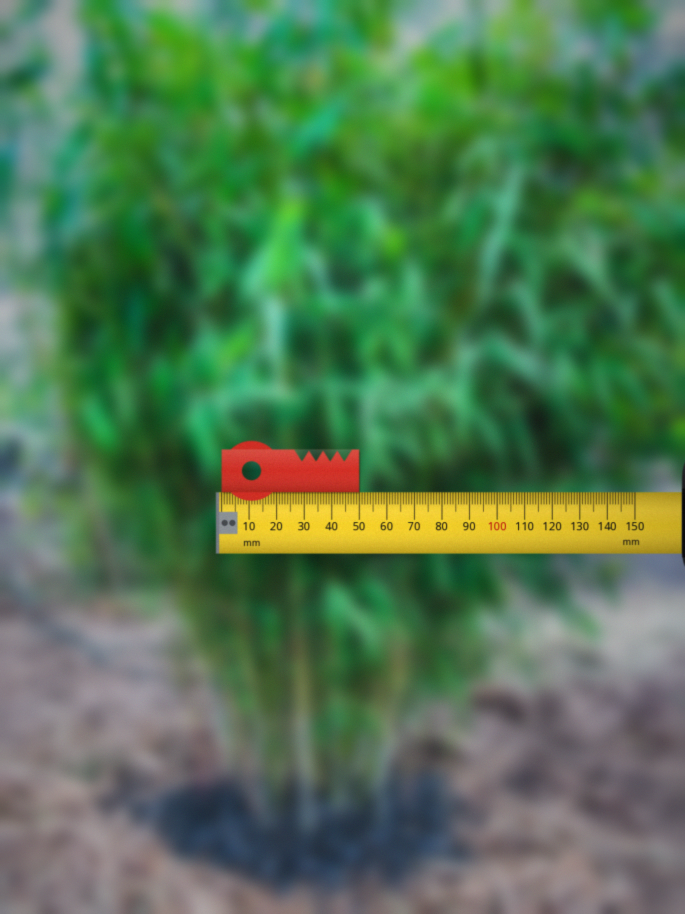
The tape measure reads 50 mm
